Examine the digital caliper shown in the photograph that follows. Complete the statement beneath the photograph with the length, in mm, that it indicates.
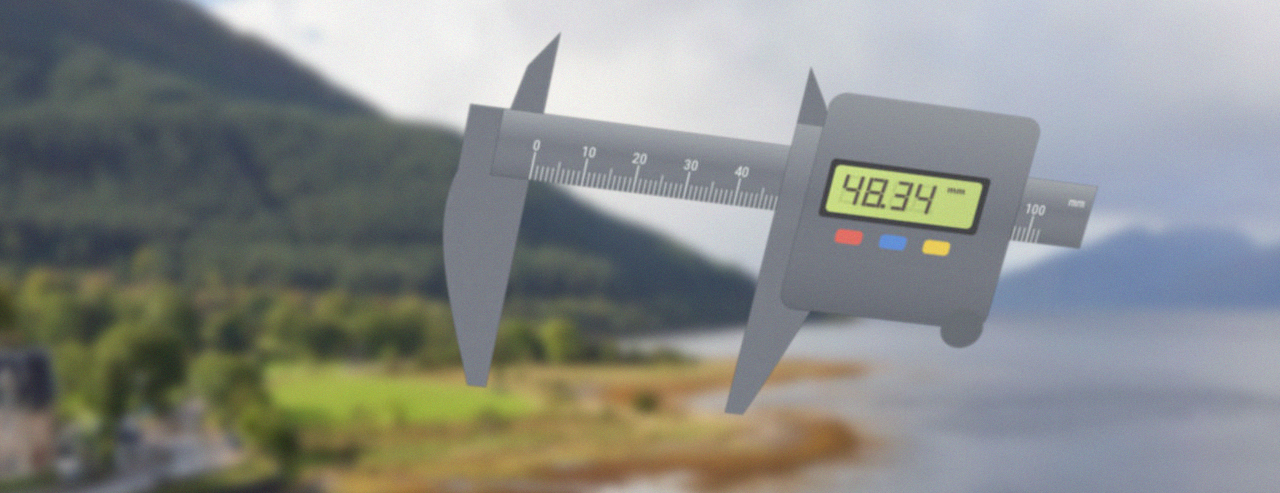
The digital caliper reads 48.34 mm
